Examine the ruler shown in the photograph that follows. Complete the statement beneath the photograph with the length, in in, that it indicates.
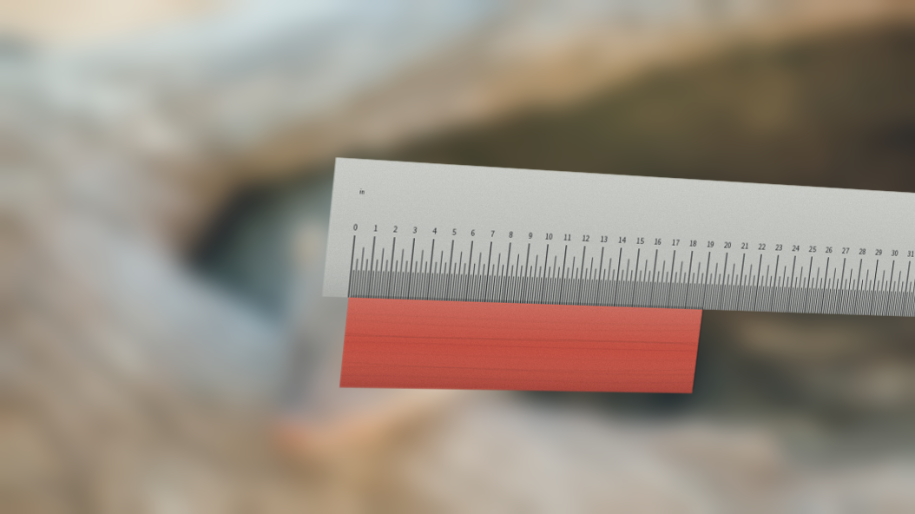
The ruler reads 19 in
